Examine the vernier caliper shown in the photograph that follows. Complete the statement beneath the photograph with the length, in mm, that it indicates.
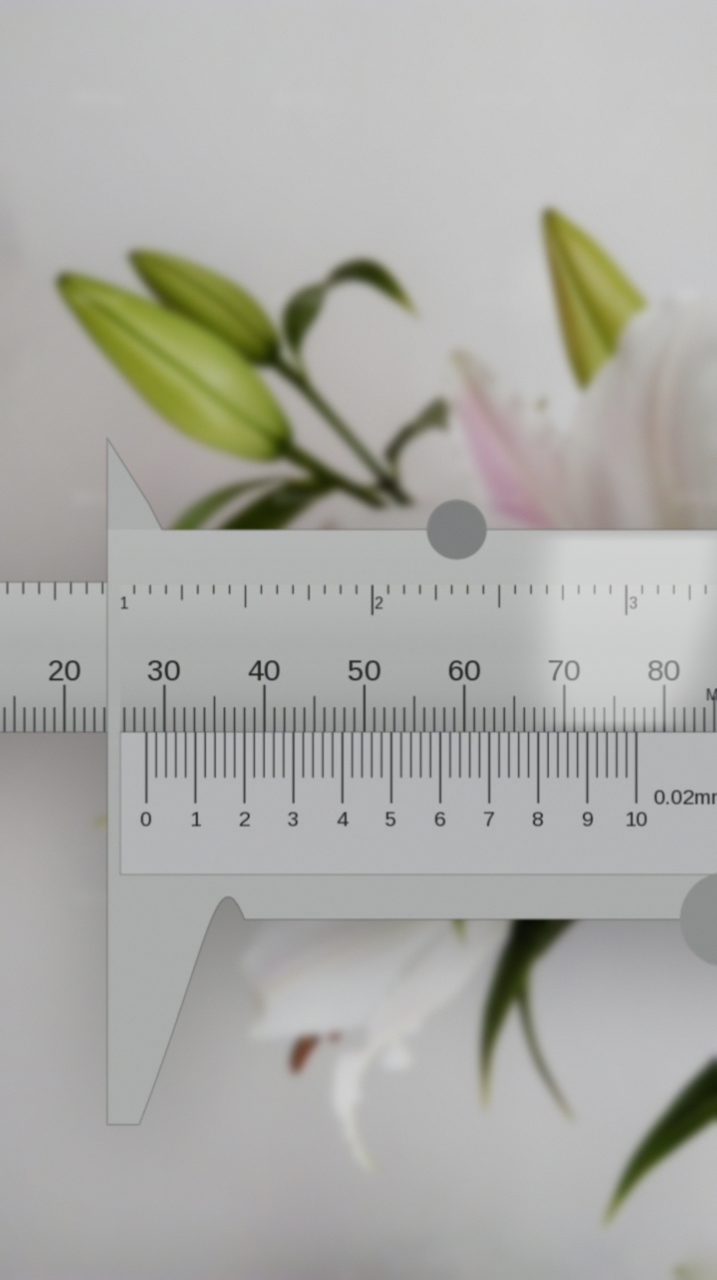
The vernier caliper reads 28.2 mm
